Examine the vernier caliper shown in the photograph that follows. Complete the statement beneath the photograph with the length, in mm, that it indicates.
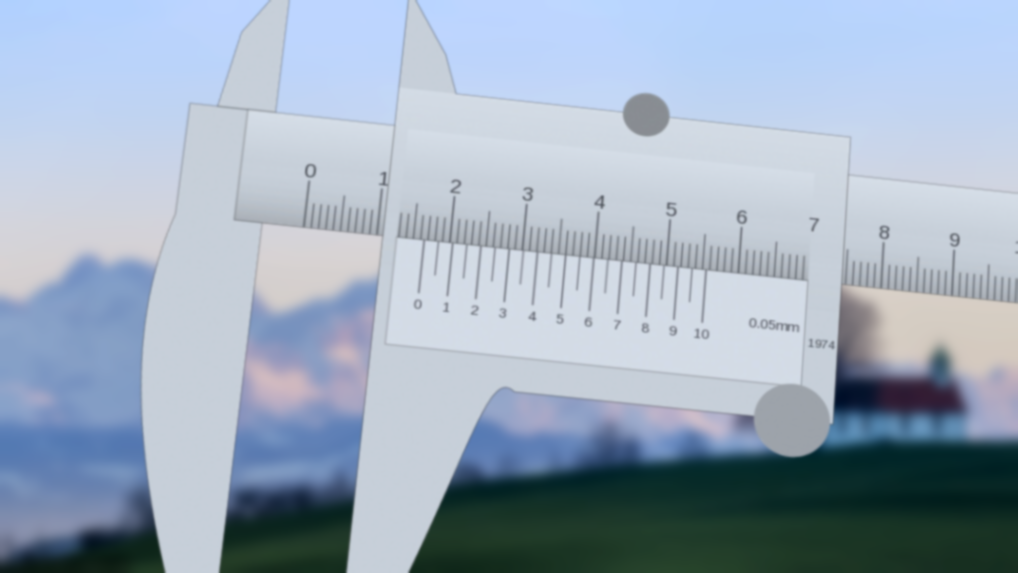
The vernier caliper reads 16.5 mm
